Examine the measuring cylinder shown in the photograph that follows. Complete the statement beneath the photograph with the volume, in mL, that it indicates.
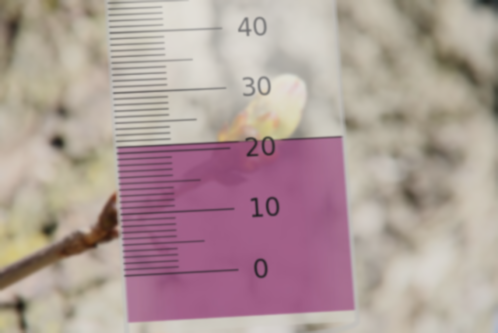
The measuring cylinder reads 21 mL
